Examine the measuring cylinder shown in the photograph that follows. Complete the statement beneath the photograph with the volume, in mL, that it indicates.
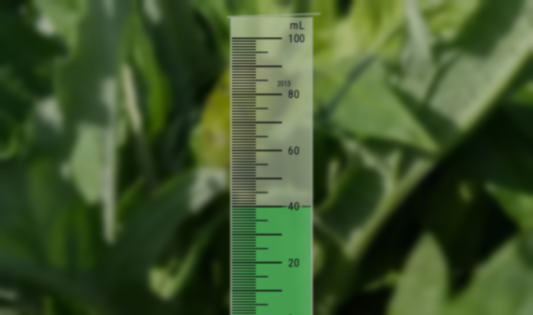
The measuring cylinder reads 40 mL
